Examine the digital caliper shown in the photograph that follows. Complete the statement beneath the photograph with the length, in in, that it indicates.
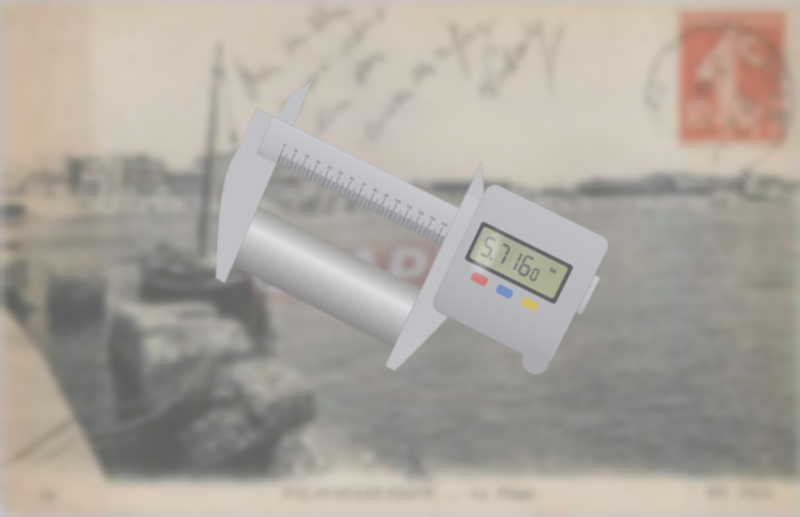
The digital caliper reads 5.7160 in
